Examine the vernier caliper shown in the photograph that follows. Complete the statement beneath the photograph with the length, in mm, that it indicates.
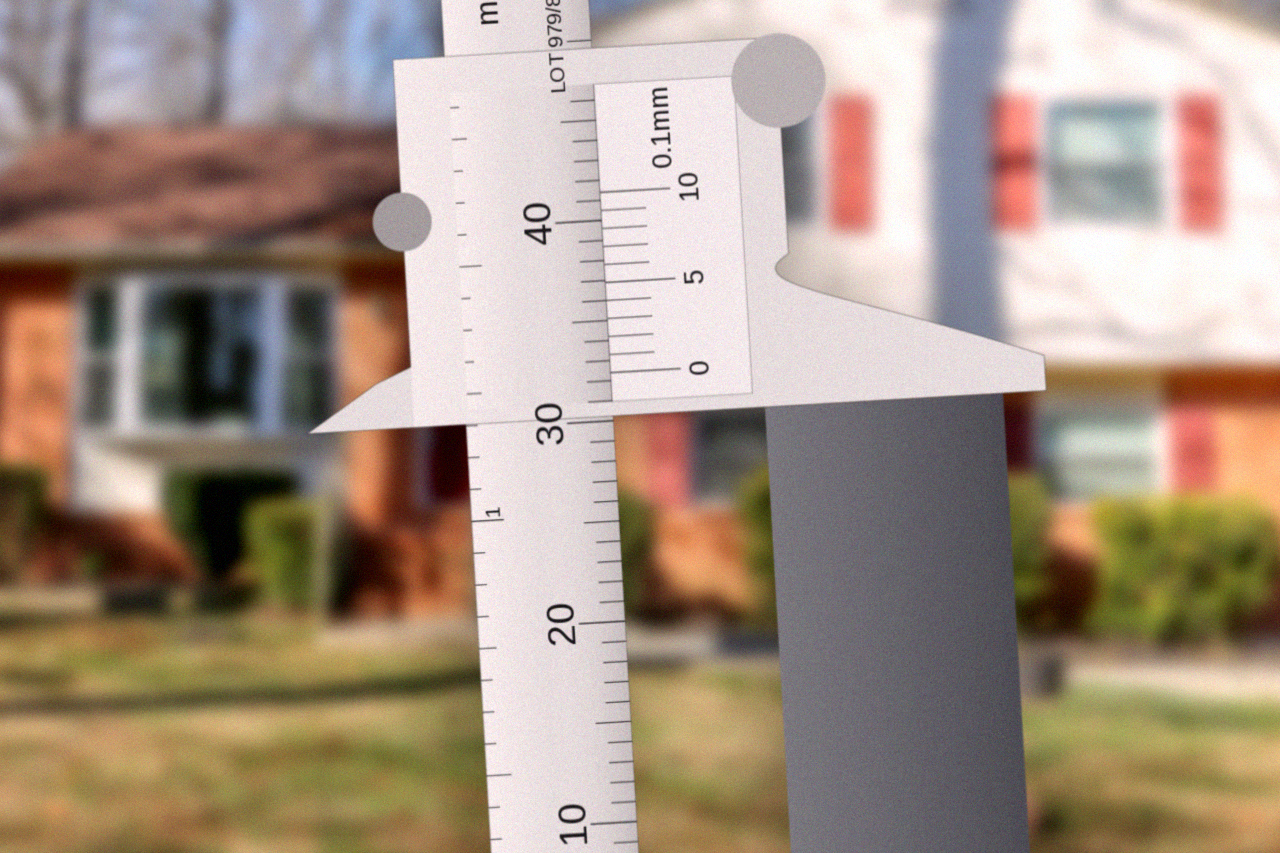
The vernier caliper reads 32.4 mm
